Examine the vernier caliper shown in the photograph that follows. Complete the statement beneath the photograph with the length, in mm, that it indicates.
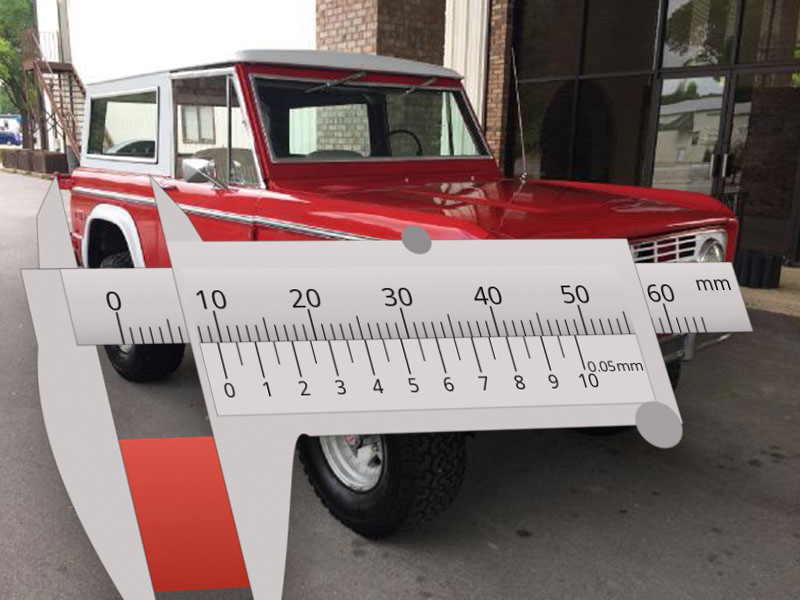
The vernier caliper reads 9.6 mm
